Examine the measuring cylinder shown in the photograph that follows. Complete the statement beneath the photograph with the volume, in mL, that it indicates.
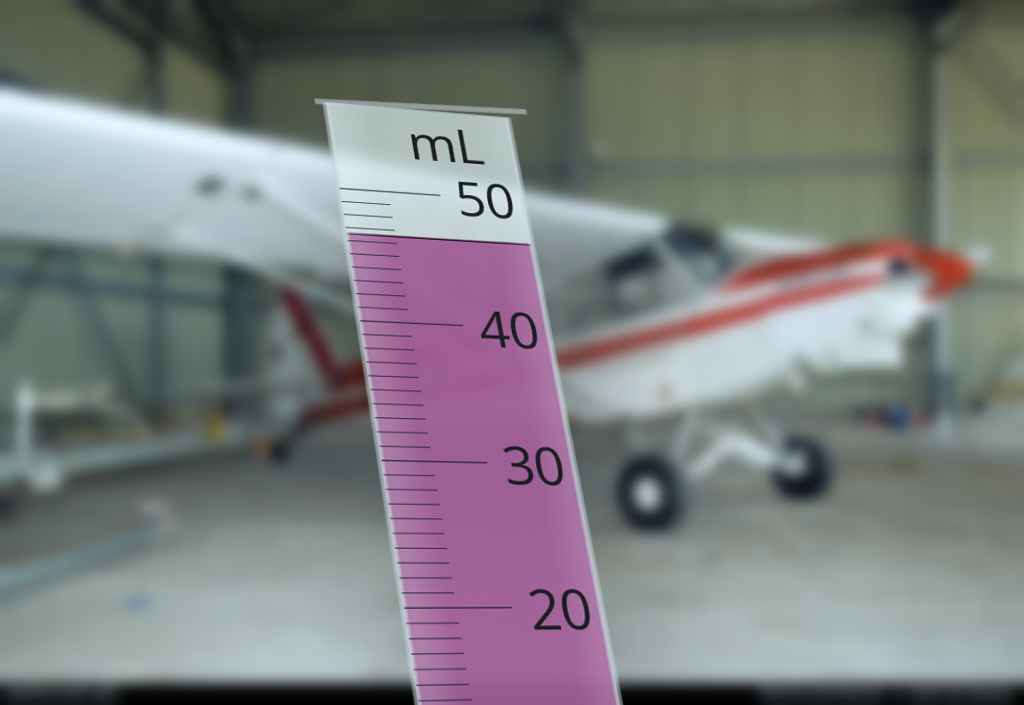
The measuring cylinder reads 46.5 mL
